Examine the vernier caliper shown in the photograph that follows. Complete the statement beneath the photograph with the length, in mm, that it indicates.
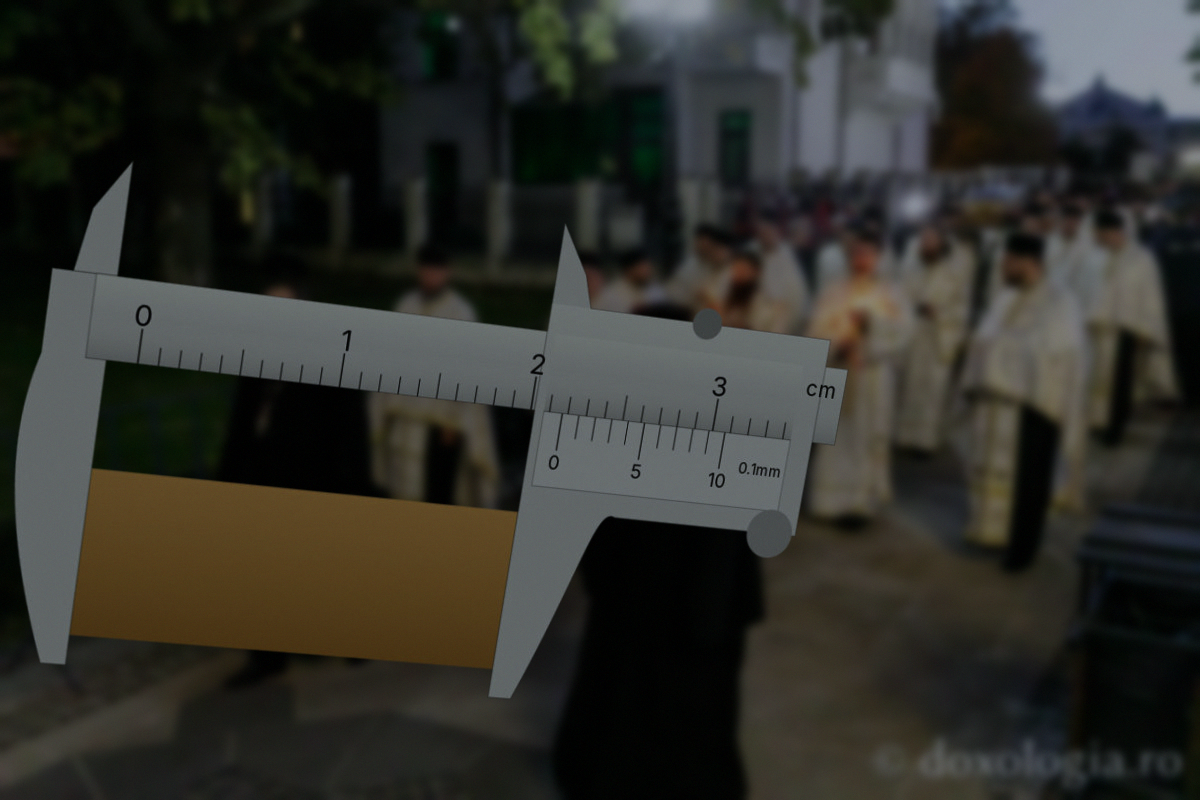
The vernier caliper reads 21.7 mm
